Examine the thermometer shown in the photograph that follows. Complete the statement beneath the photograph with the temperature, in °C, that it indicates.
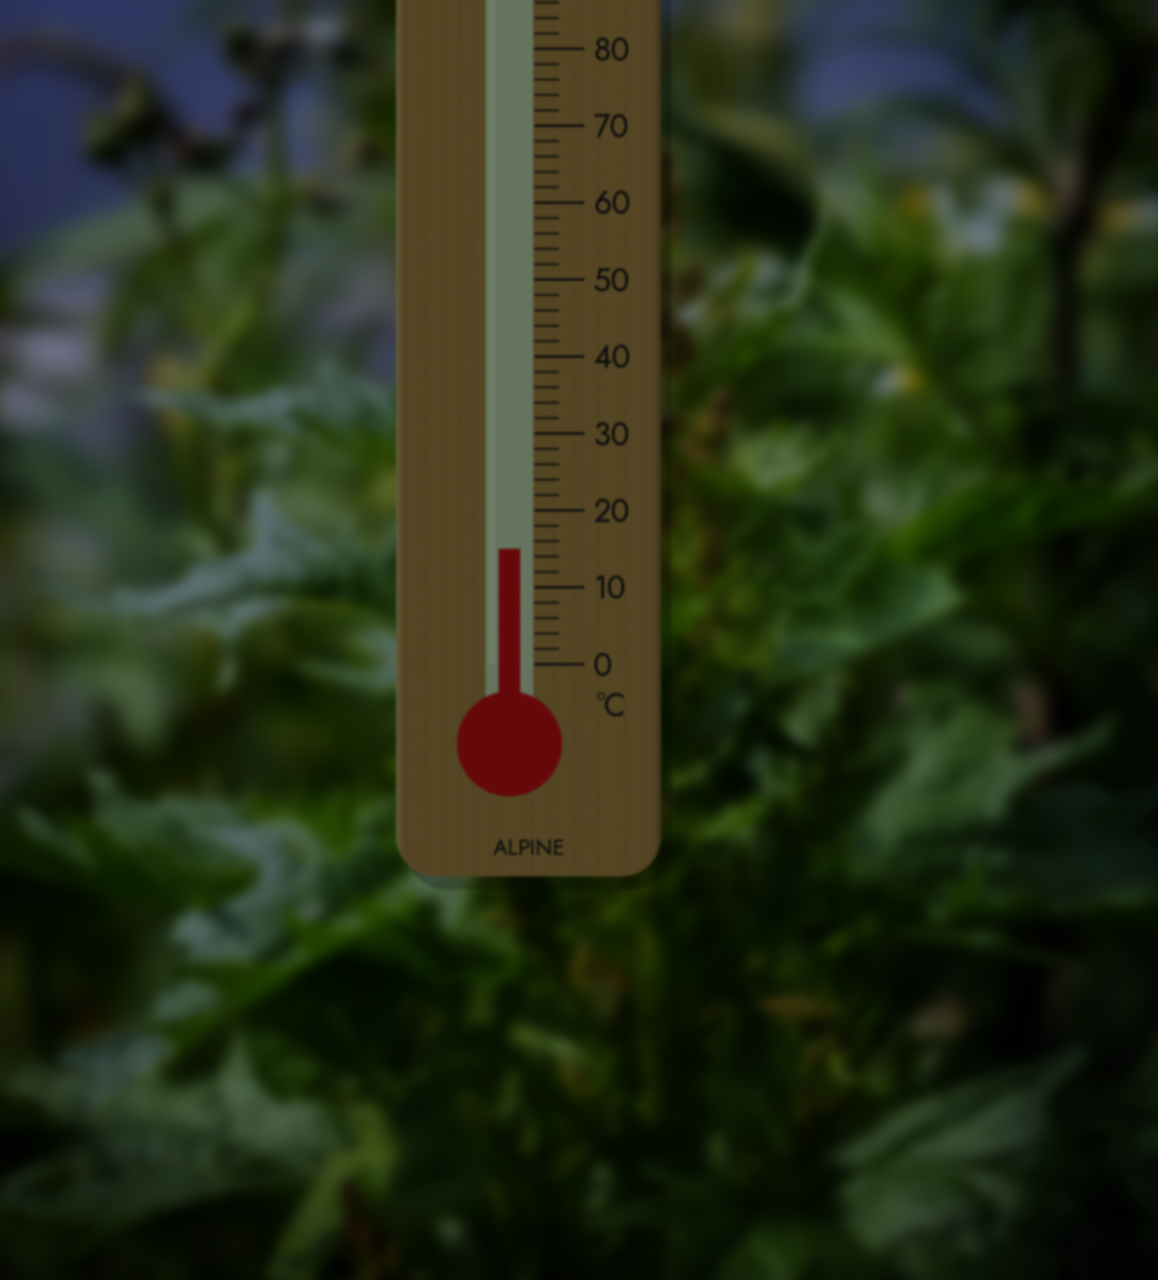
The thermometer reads 15 °C
